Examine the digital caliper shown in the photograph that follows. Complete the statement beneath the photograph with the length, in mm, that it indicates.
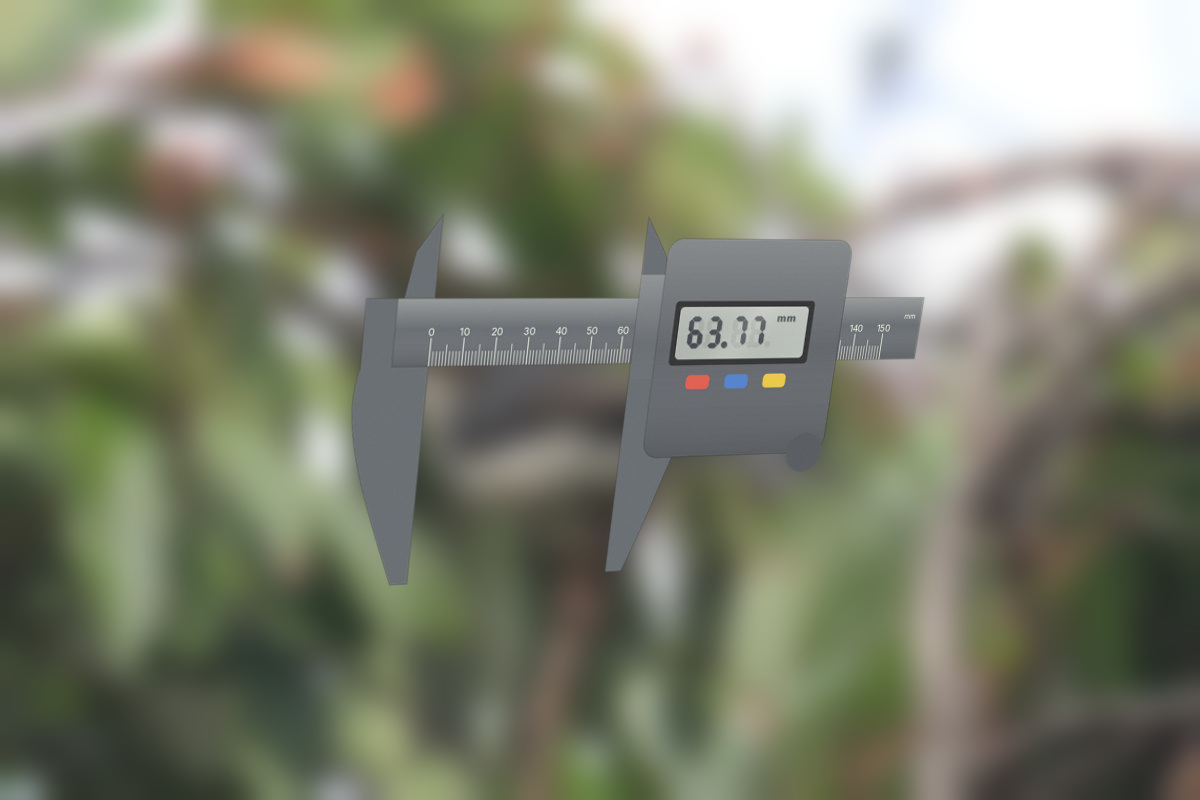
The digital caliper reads 63.77 mm
